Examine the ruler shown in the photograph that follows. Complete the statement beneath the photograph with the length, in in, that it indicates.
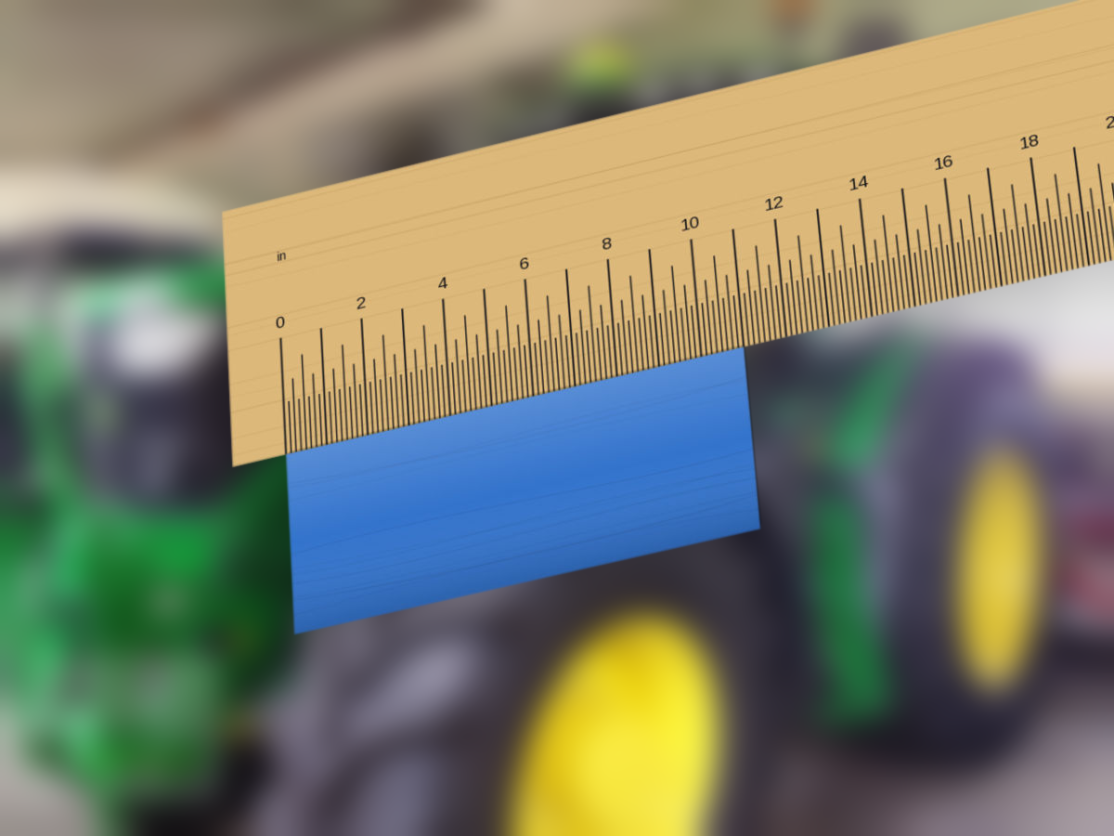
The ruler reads 11 in
